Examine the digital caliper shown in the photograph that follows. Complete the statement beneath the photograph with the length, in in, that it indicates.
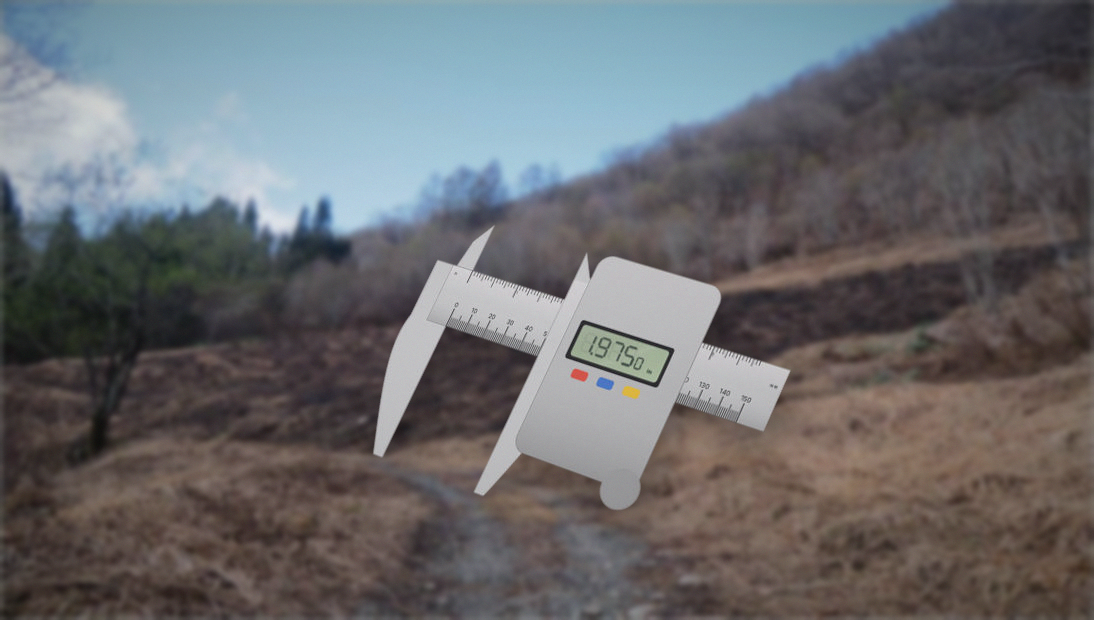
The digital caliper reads 1.9750 in
